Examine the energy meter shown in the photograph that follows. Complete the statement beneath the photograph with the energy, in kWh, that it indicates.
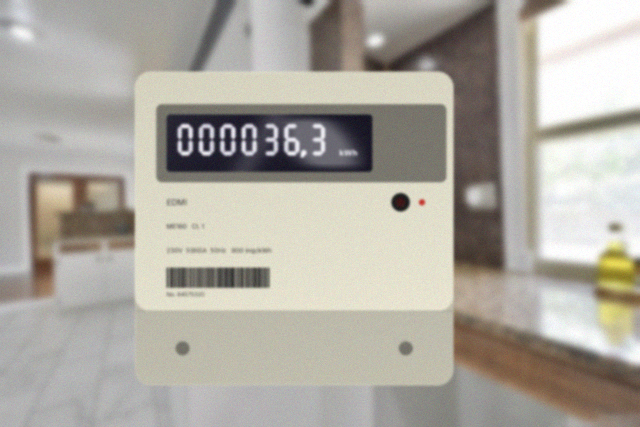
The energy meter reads 36.3 kWh
